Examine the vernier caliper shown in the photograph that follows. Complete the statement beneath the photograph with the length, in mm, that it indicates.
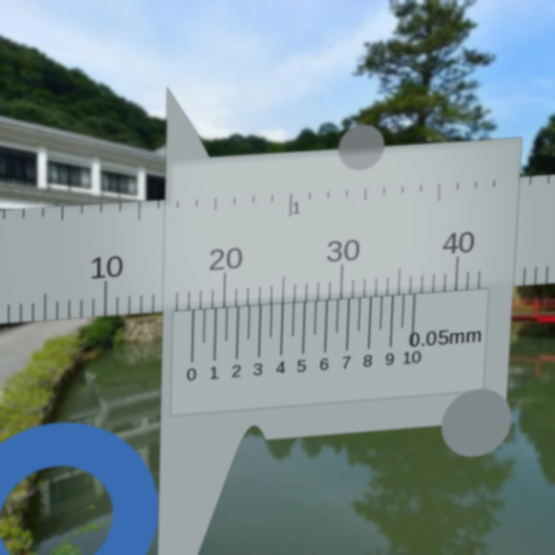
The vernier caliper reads 17.4 mm
